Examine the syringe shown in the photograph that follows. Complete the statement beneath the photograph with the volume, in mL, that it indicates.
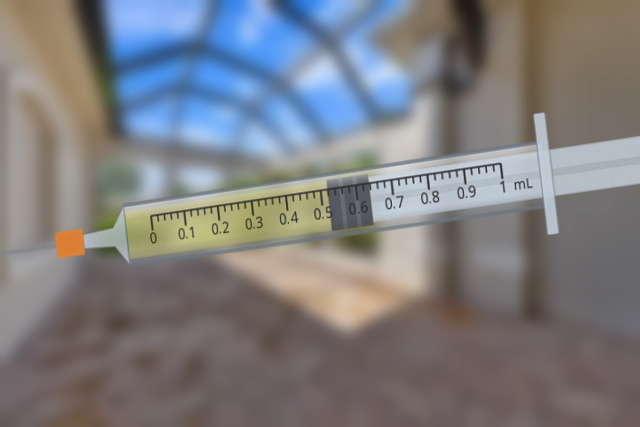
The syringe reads 0.52 mL
